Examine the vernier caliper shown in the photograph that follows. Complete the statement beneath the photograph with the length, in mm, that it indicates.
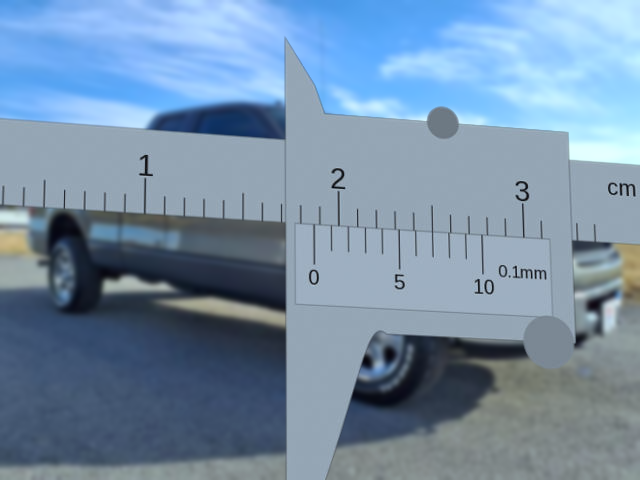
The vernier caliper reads 18.7 mm
